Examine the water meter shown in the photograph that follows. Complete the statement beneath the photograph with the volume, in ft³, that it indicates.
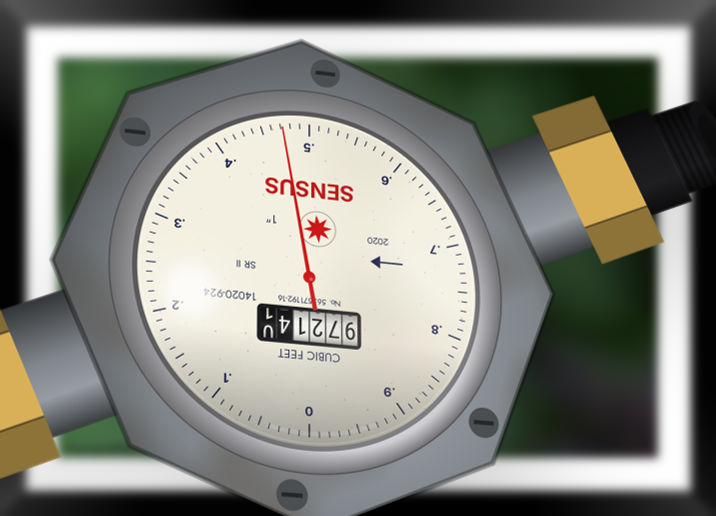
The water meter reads 972140.47 ft³
